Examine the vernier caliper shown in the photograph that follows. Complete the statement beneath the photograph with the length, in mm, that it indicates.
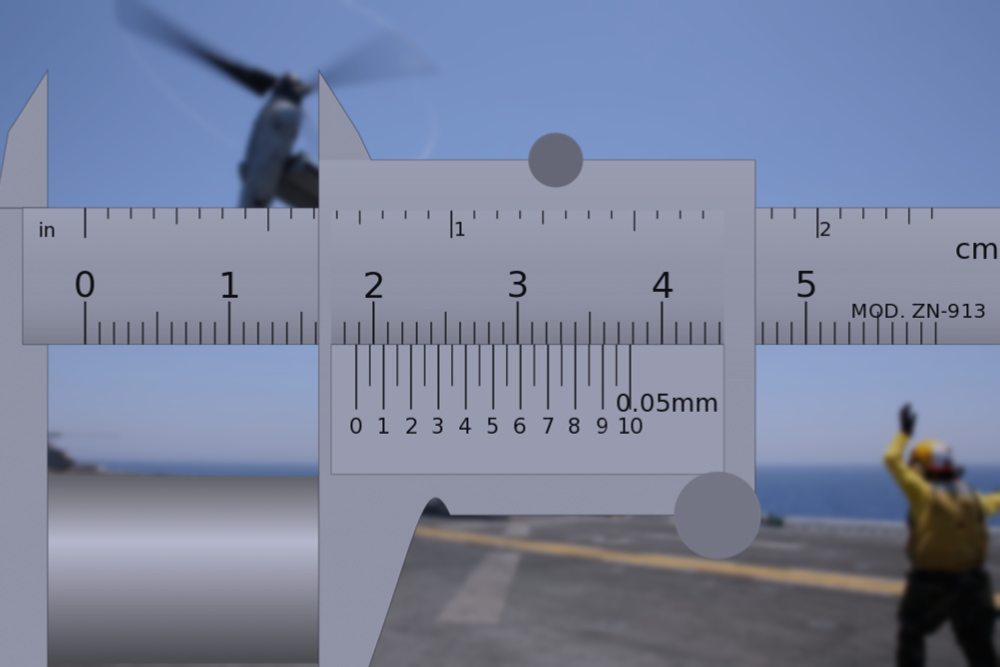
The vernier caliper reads 18.8 mm
